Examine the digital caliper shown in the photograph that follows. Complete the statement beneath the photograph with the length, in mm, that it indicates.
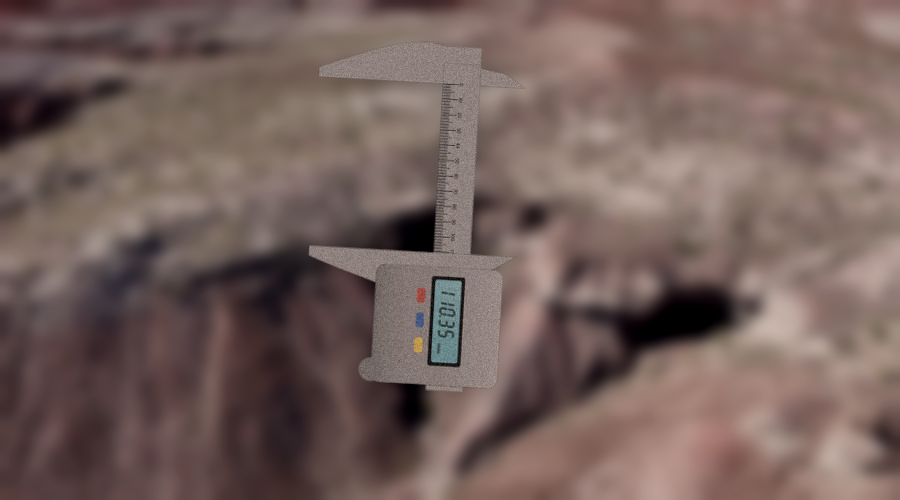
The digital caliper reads 110.35 mm
